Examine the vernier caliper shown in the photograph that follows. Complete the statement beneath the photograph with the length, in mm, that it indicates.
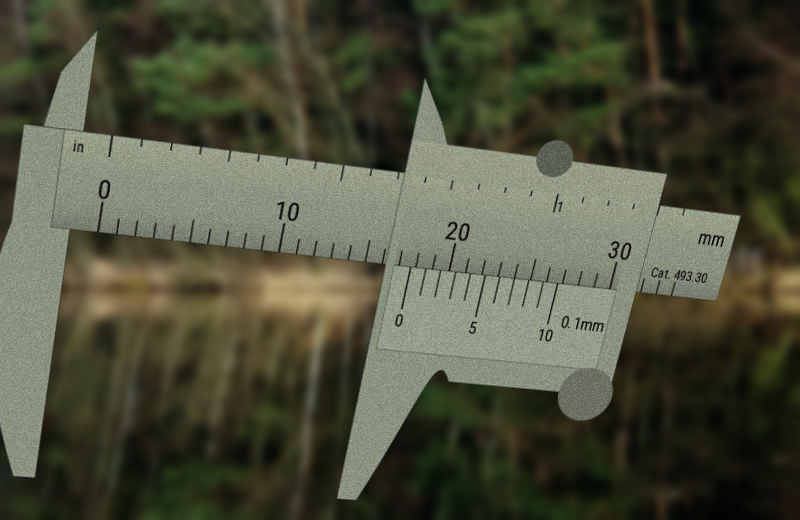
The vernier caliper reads 17.7 mm
